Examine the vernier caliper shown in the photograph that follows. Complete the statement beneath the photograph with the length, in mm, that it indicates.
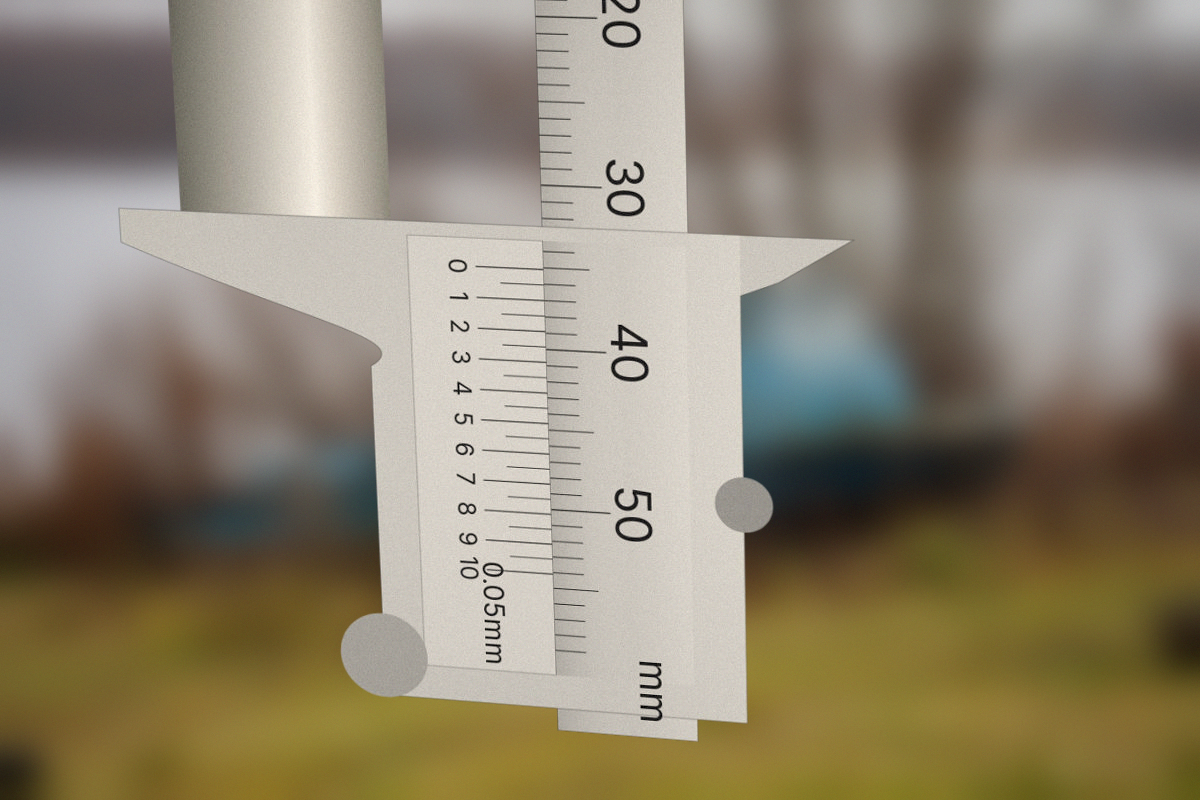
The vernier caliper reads 35.1 mm
